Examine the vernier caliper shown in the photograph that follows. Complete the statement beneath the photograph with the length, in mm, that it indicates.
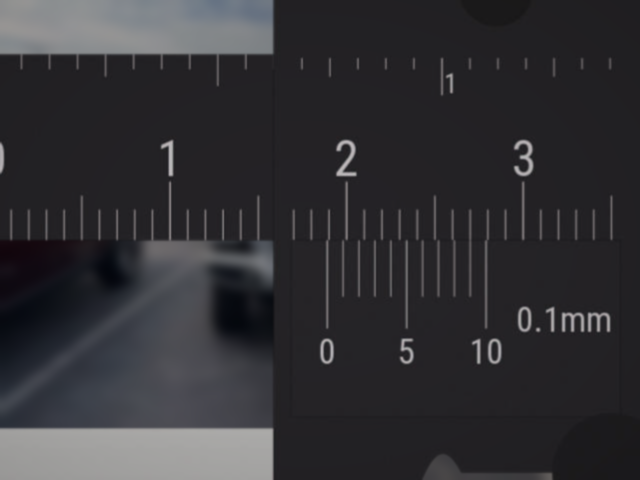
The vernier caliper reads 18.9 mm
